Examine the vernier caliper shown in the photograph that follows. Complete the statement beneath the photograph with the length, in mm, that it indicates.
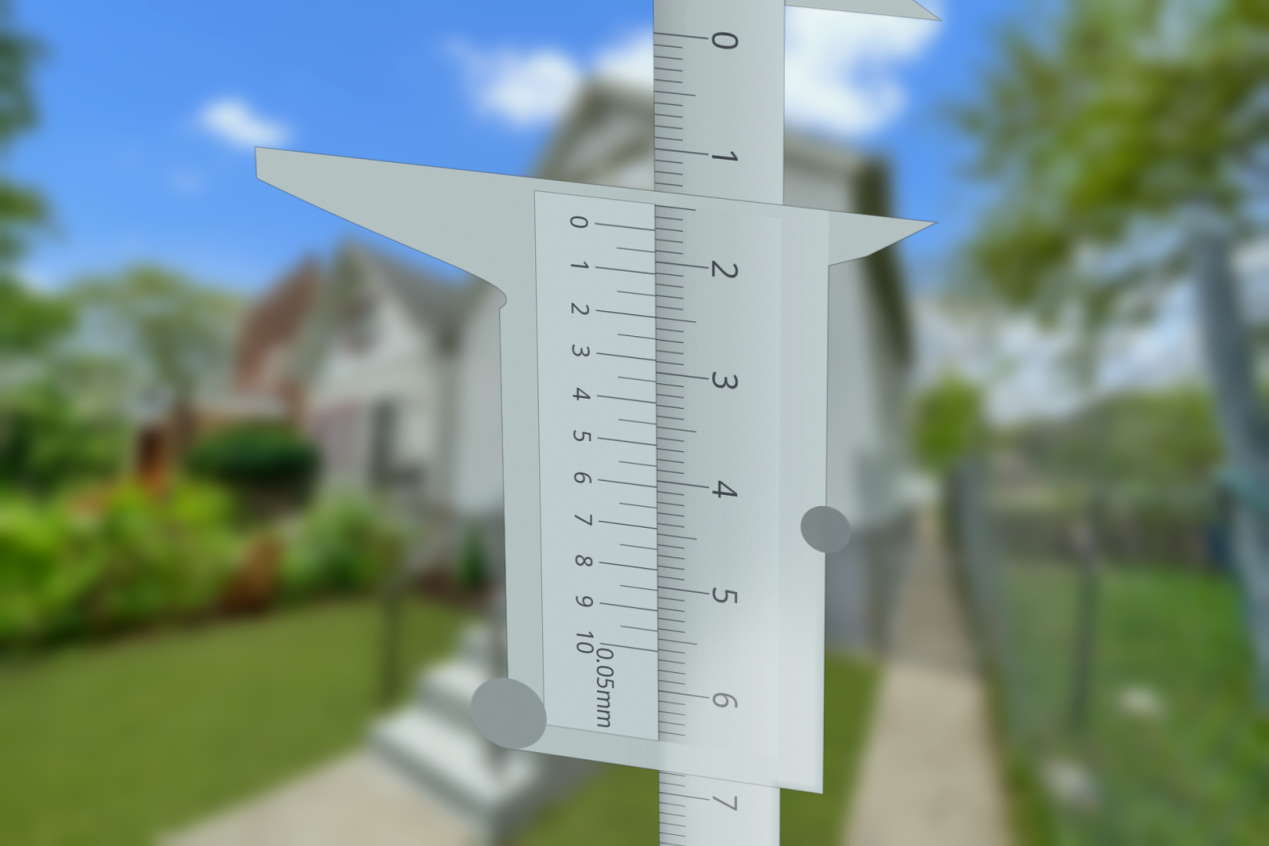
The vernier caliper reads 17.2 mm
